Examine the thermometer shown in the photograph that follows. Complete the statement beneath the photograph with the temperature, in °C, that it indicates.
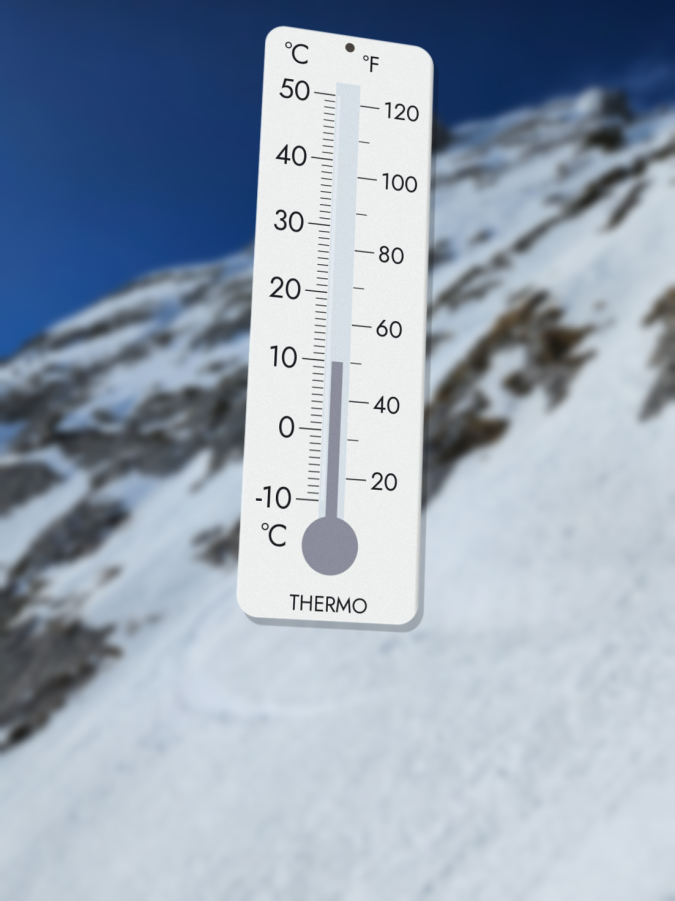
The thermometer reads 10 °C
